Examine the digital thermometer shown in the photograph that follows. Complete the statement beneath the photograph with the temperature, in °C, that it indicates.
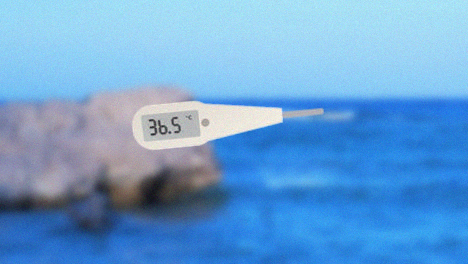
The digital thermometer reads 36.5 °C
